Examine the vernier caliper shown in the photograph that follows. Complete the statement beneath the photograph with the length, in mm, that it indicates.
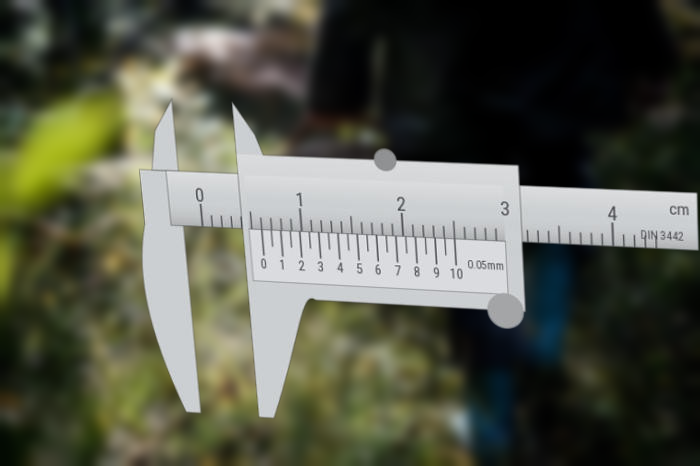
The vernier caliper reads 6.0 mm
